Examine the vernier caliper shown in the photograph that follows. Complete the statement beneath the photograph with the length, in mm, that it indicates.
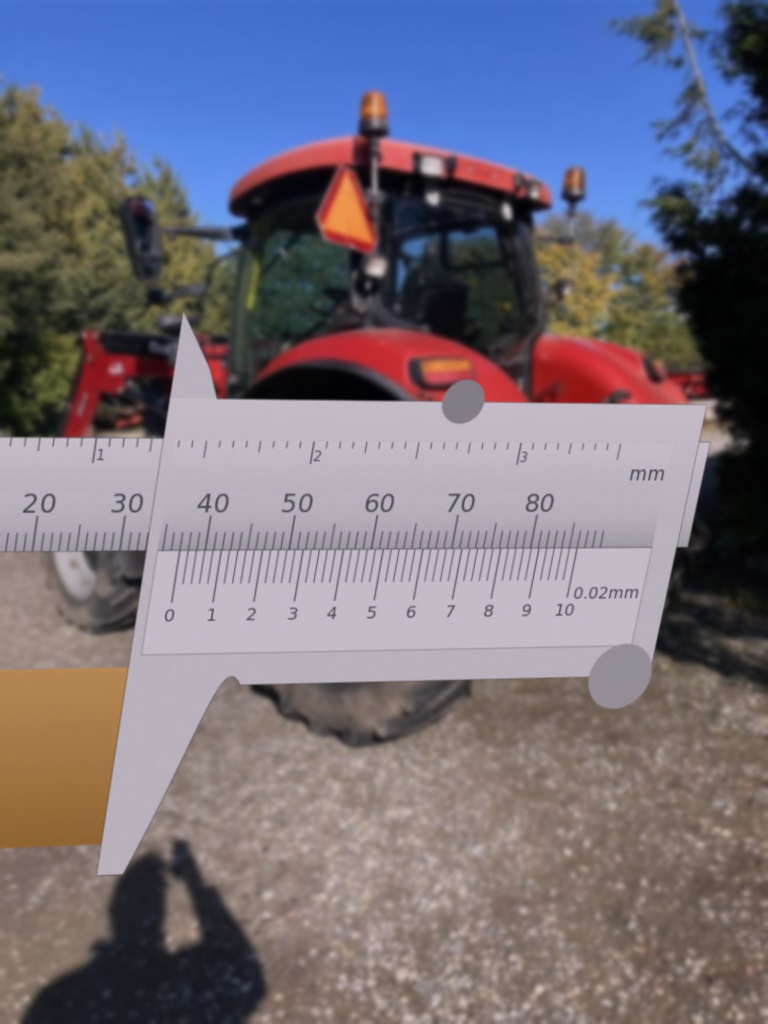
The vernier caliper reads 37.0 mm
